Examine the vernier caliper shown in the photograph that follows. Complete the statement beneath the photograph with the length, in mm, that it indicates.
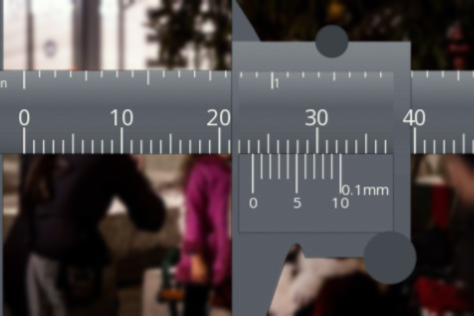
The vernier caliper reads 23.4 mm
